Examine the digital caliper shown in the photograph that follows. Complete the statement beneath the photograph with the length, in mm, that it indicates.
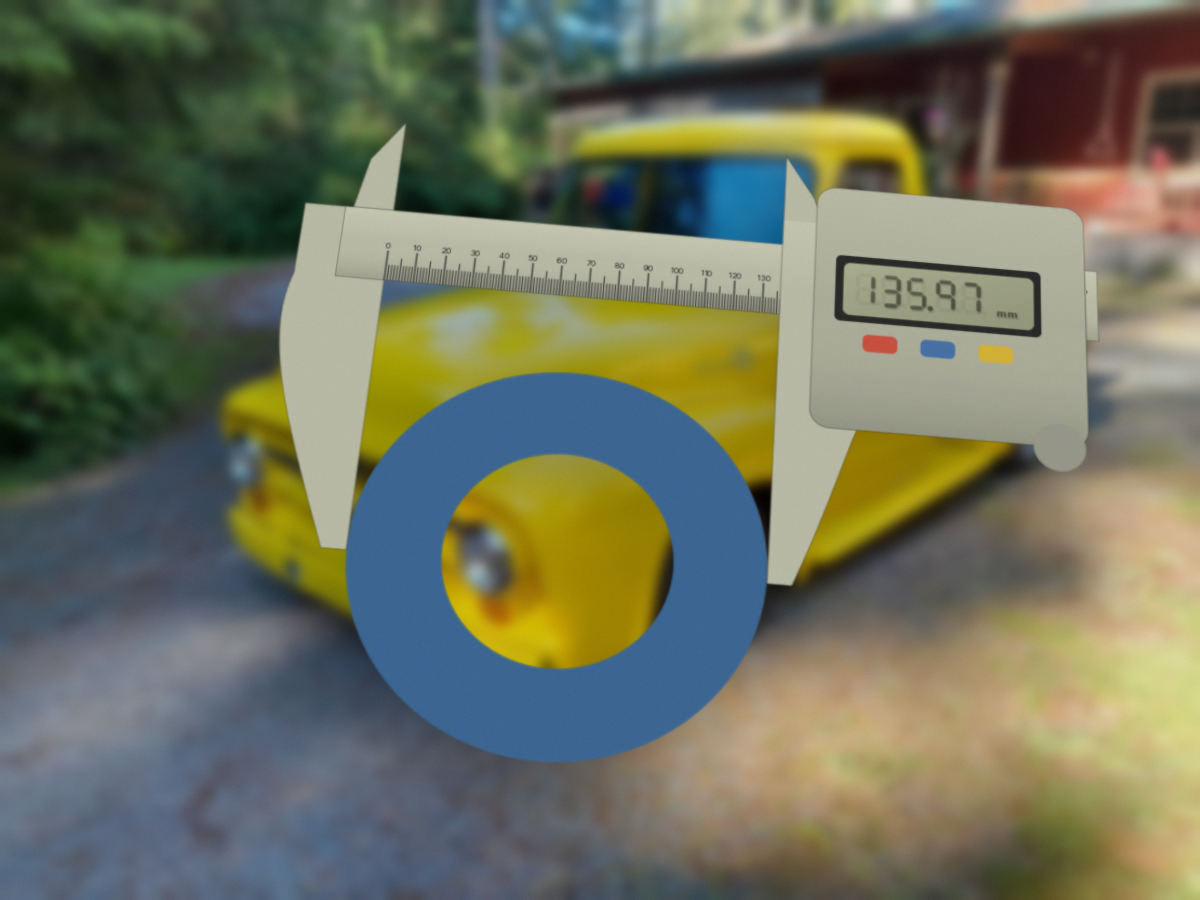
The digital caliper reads 135.97 mm
